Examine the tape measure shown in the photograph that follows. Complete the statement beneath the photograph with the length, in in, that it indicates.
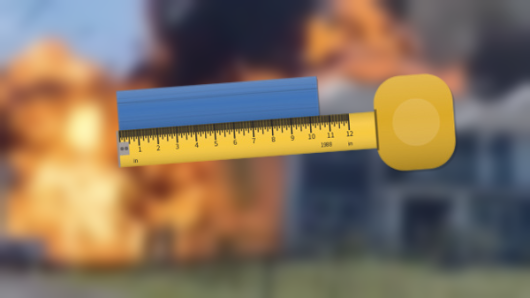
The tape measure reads 10.5 in
